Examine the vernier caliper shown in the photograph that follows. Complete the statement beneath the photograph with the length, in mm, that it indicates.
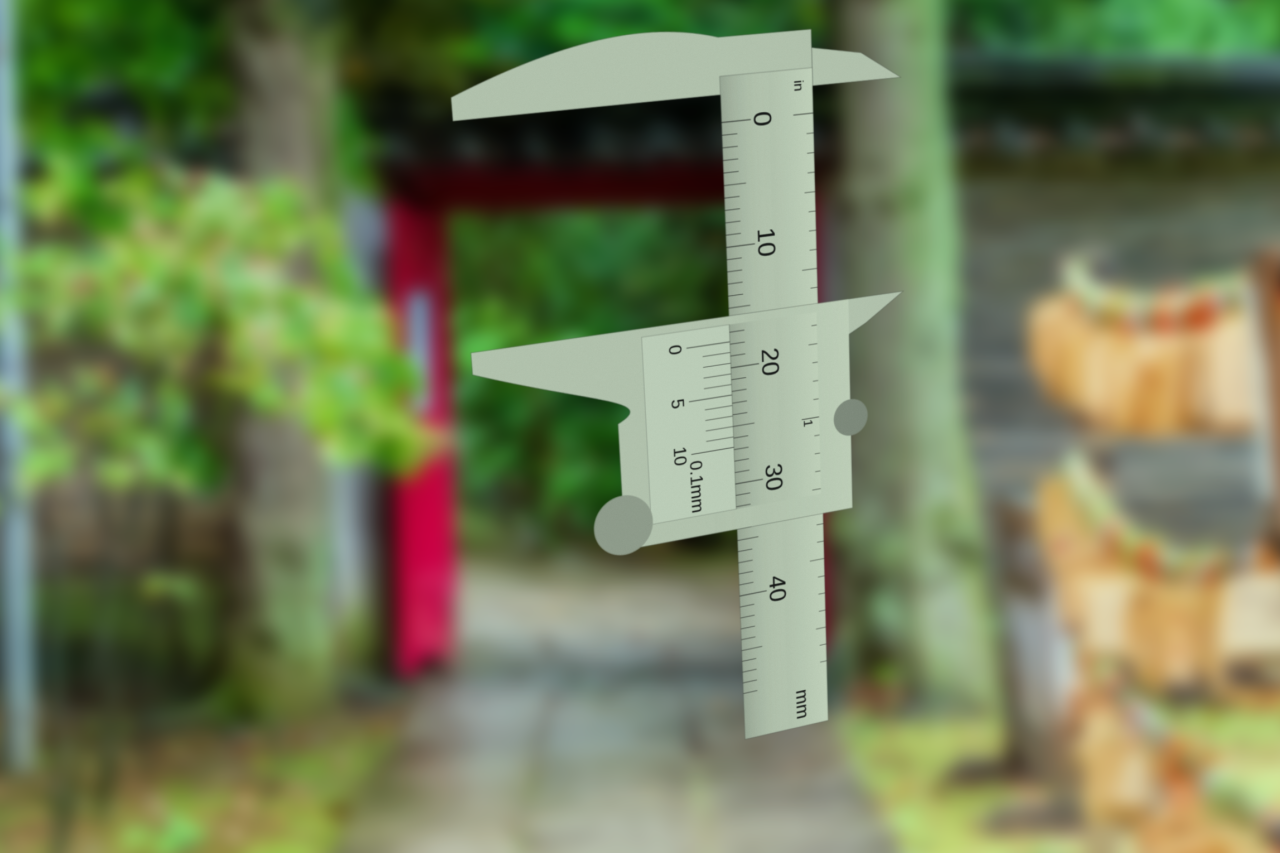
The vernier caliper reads 17.8 mm
